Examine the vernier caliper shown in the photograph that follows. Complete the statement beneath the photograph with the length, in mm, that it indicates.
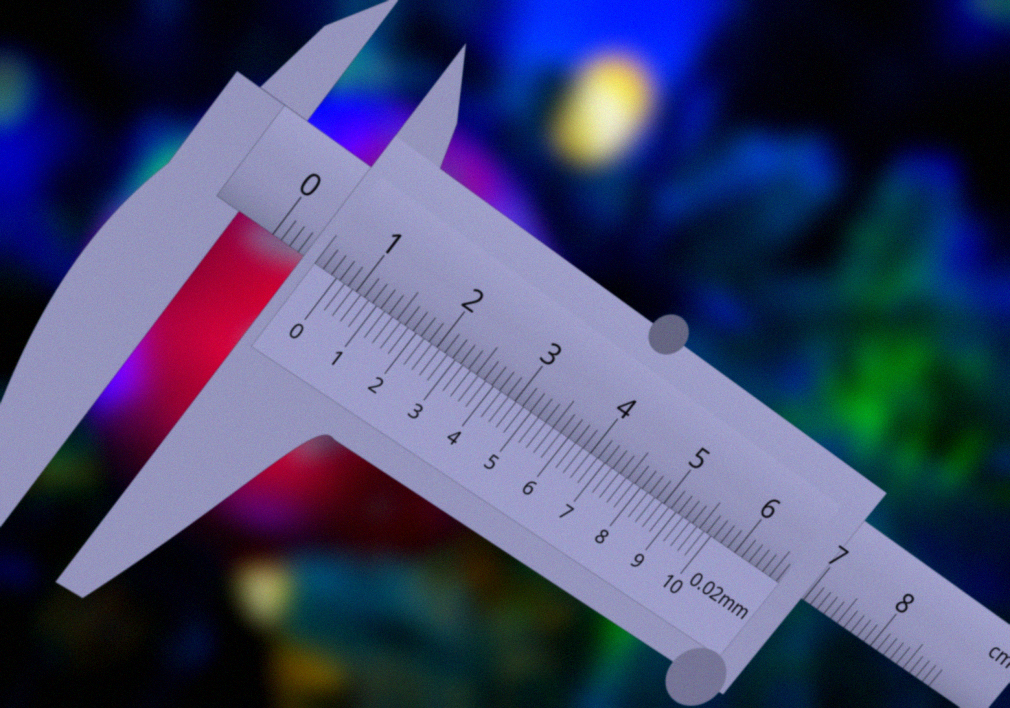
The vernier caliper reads 7.6 mm
